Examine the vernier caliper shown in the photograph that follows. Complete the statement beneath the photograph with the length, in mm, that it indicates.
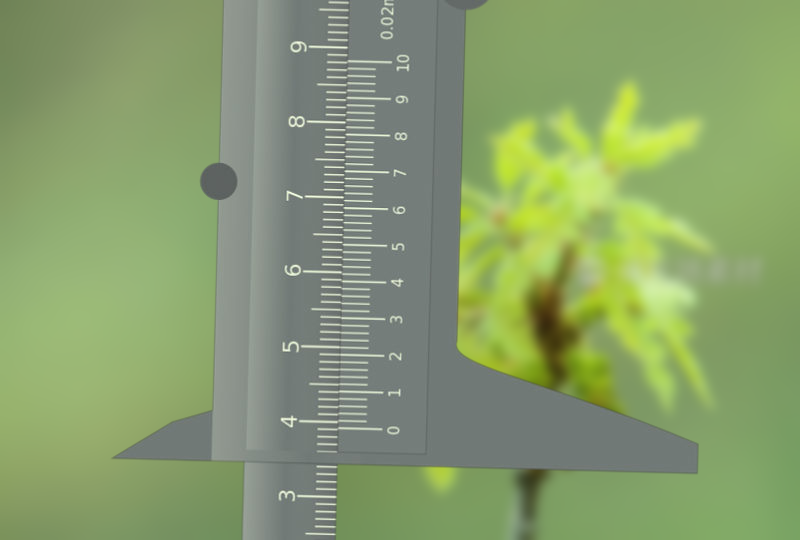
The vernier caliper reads 39.2 mm
